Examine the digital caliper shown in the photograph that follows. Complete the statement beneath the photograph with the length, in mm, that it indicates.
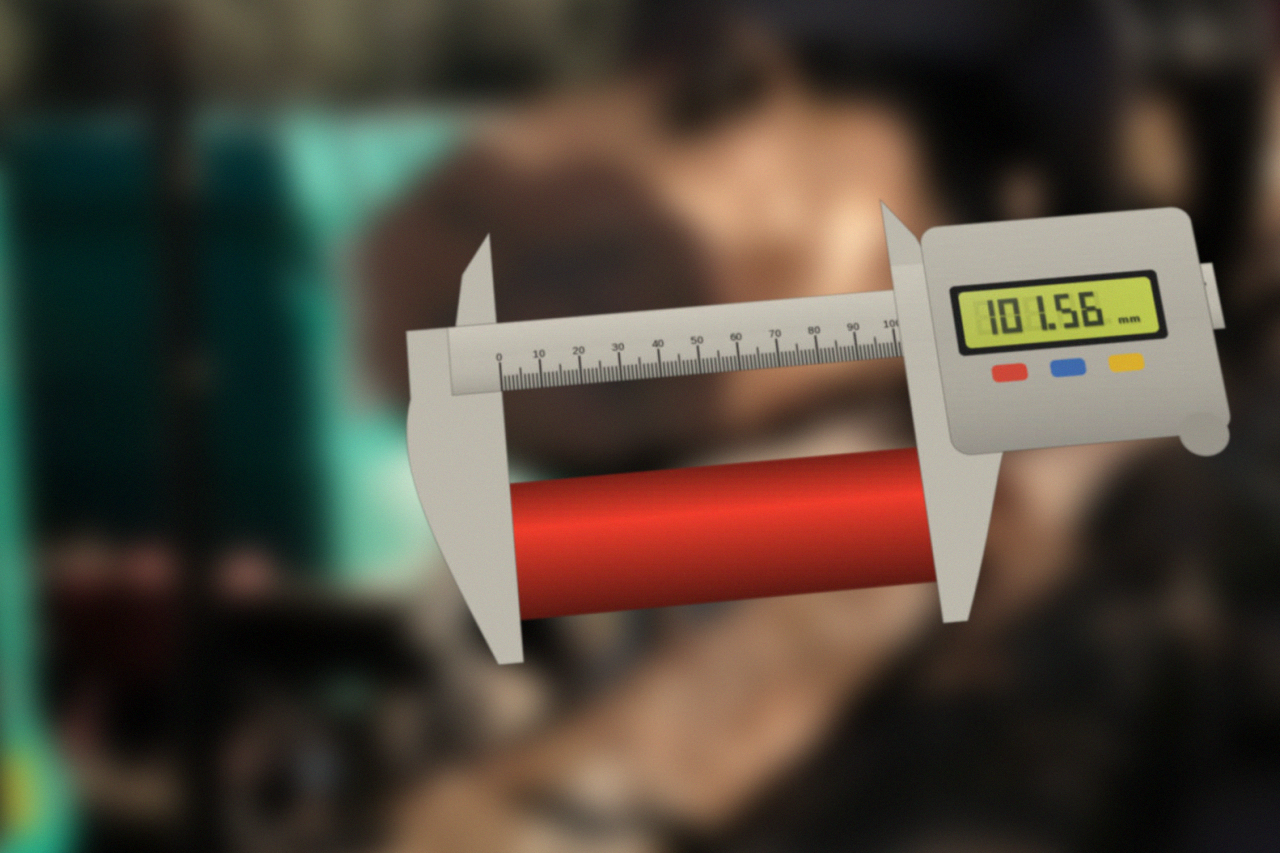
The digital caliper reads 101.56 mm
